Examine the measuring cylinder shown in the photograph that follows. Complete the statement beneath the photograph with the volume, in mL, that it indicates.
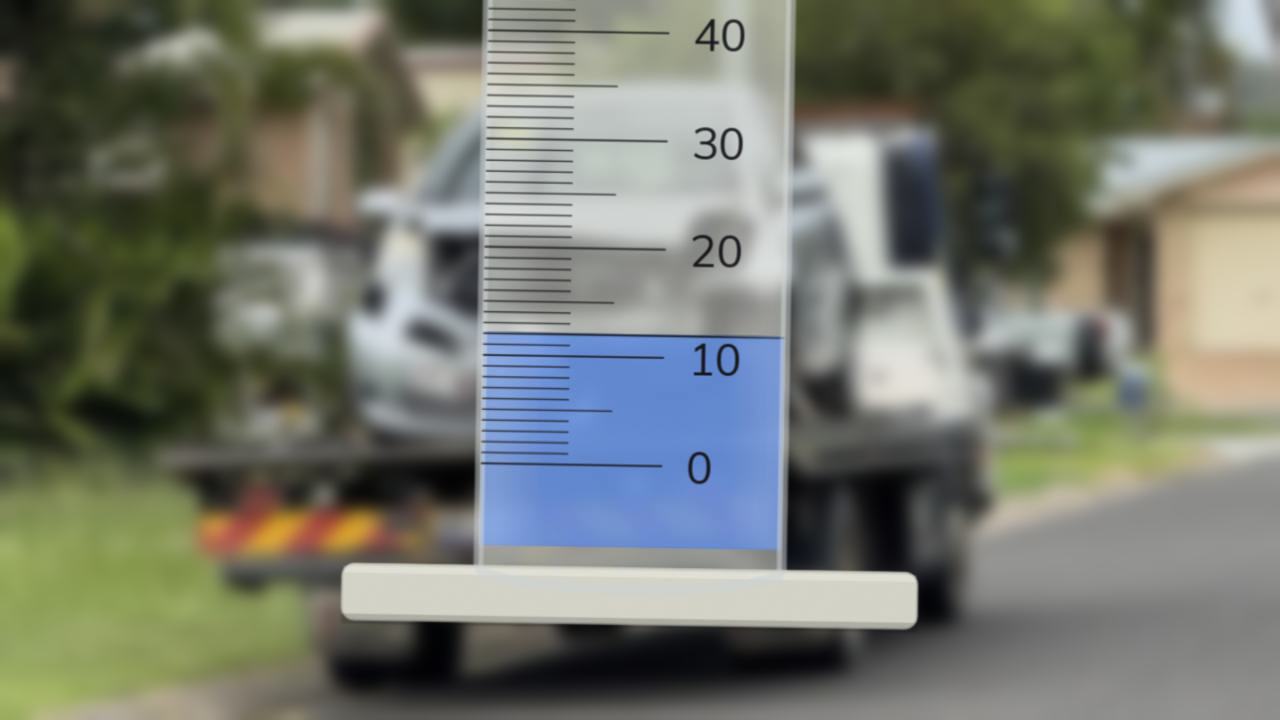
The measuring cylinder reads 12 mL
